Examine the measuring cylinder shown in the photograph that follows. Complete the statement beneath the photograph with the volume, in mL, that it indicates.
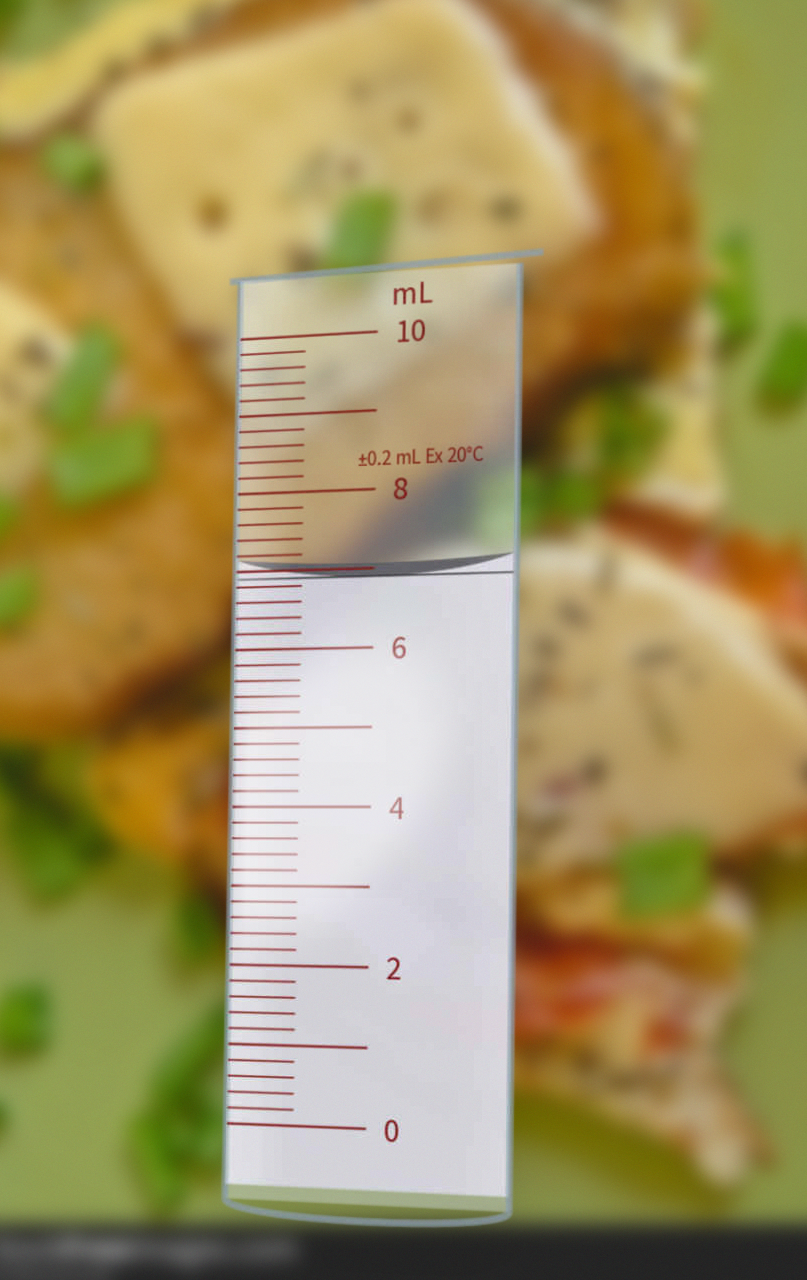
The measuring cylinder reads 6.9 mL
